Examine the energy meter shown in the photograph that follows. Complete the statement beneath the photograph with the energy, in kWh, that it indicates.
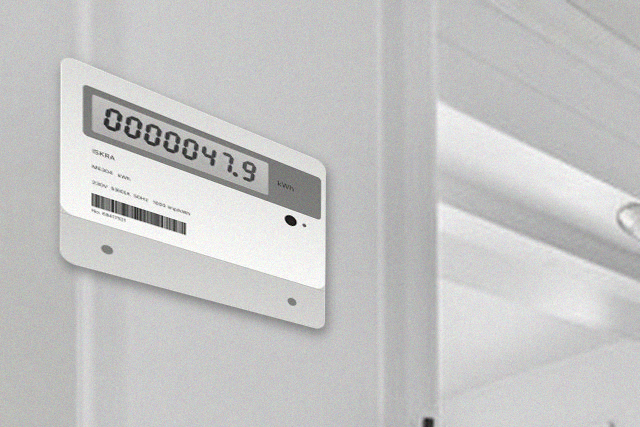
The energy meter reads 47.9 kWh
